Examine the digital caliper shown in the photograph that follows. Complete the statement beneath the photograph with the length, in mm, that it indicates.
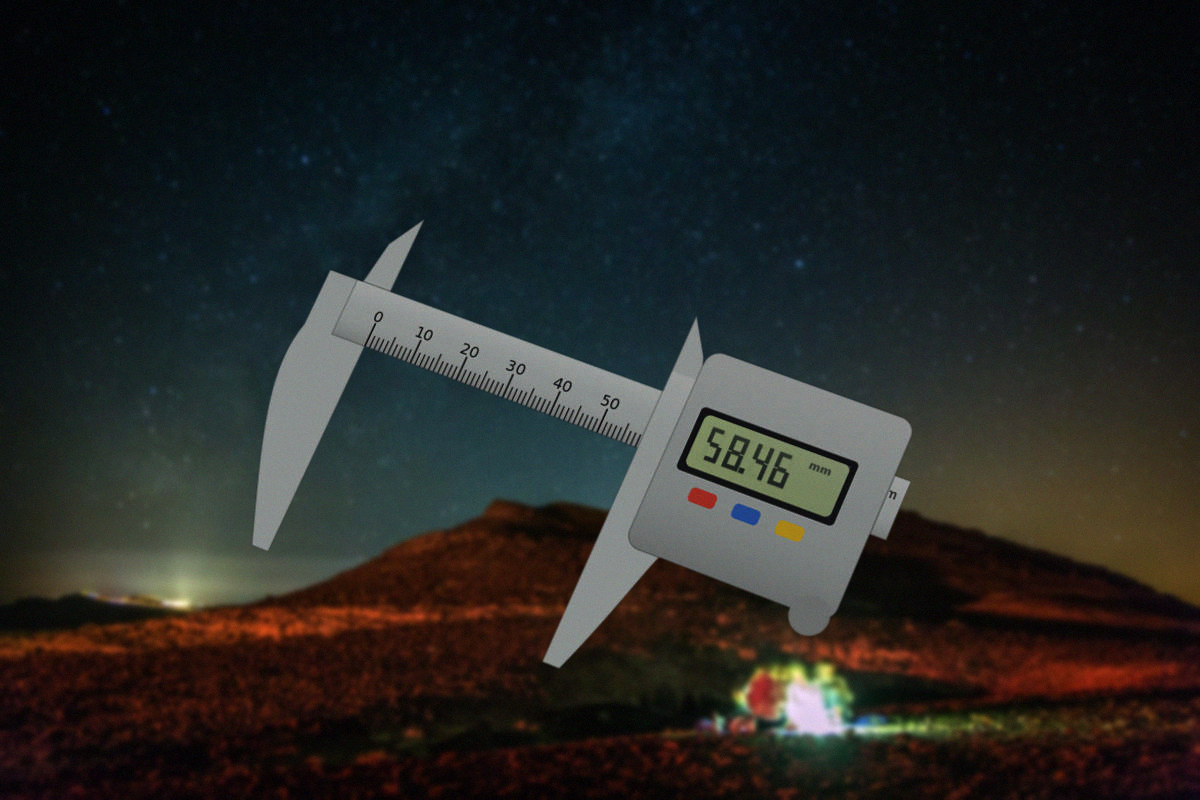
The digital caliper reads 58.46 mm
